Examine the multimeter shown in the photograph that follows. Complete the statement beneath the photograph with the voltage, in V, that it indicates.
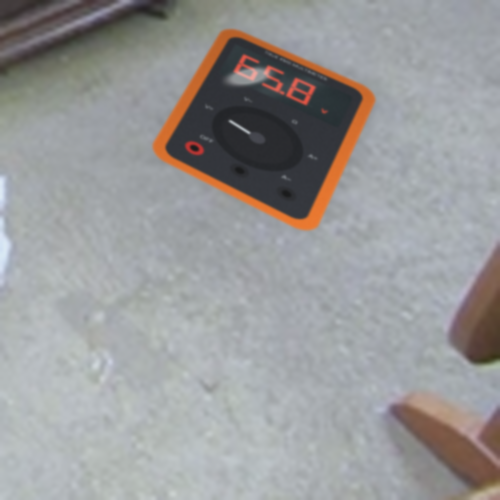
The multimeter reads 65.8 V
